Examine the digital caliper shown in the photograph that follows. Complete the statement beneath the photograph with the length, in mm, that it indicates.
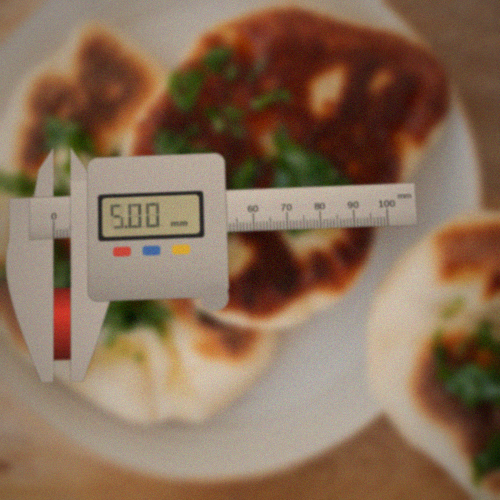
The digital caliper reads 5.00 mm
